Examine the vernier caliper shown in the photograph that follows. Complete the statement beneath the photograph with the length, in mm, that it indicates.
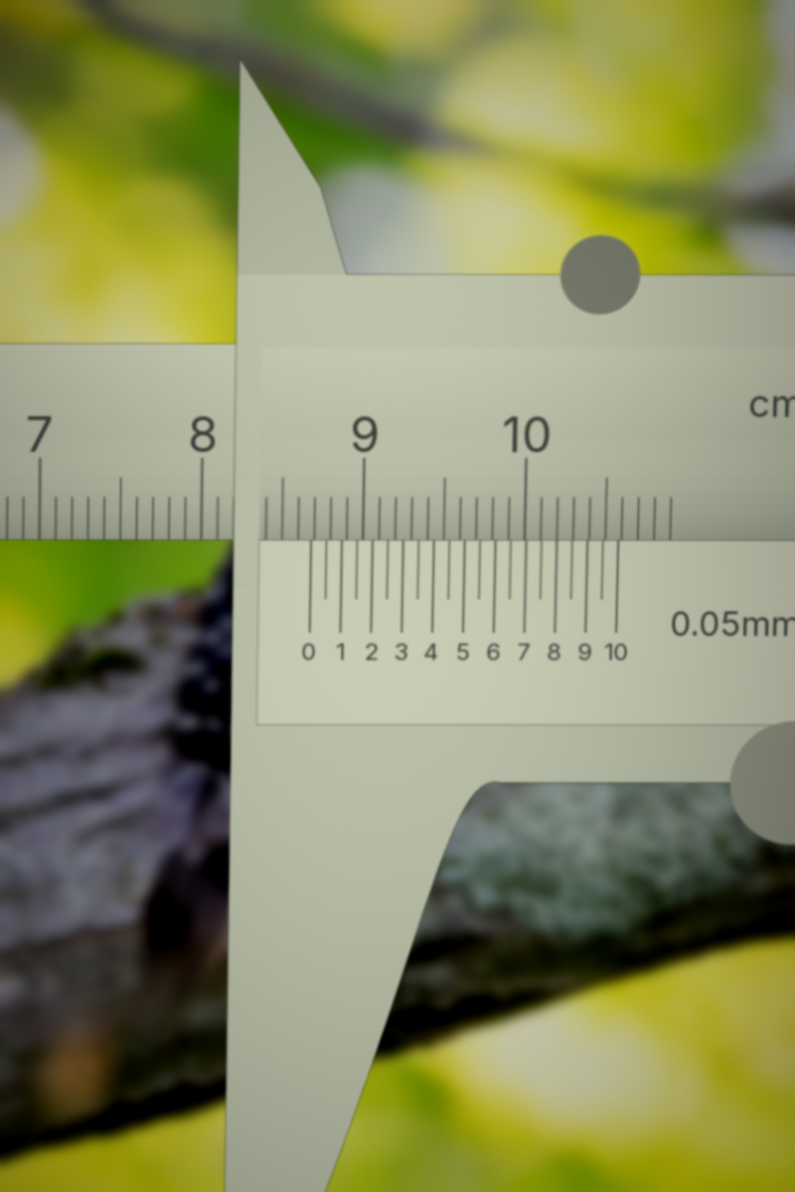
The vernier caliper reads 86.8 mm
